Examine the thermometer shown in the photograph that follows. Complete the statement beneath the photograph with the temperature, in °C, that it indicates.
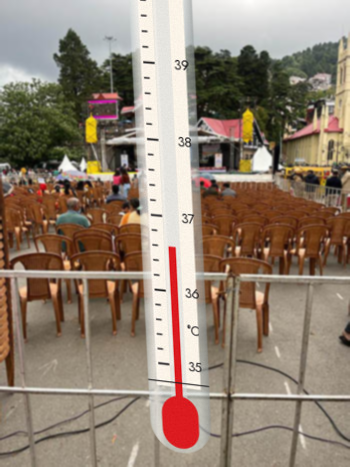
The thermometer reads 36.6 °C
